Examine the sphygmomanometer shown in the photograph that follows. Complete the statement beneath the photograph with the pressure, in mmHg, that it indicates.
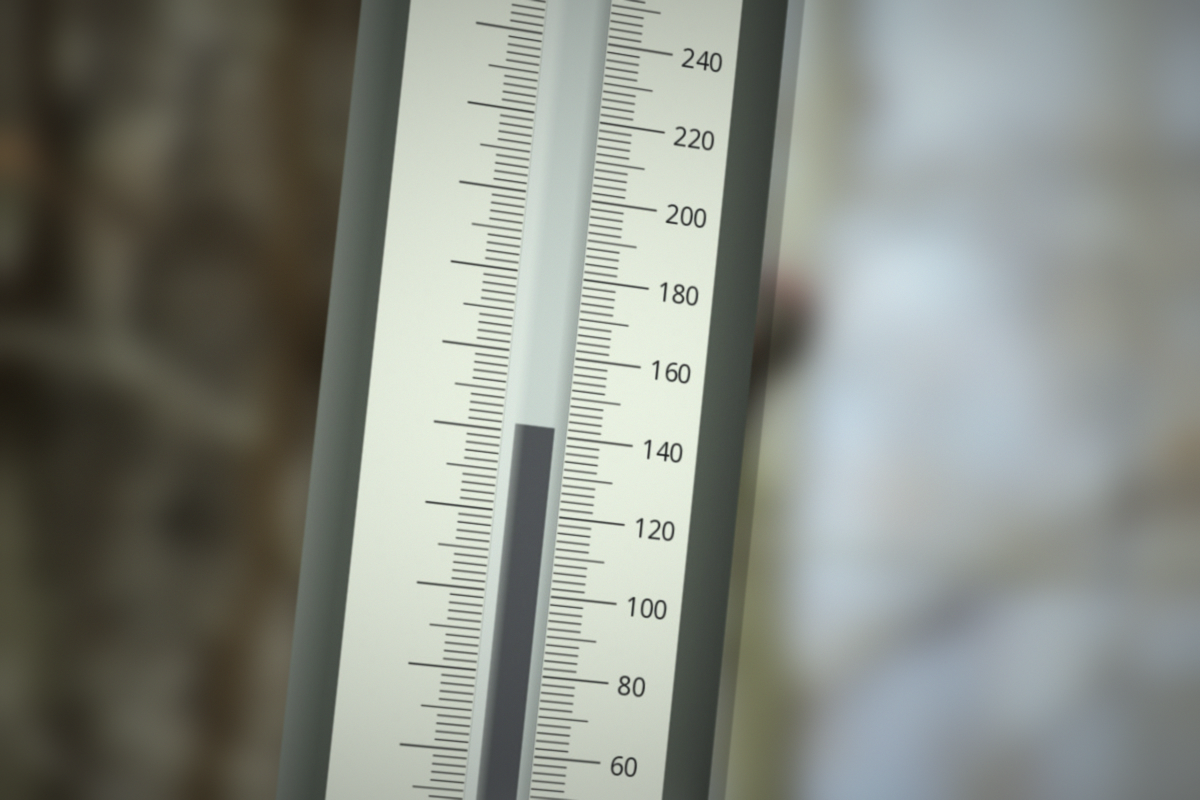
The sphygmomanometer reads 142 mmHg
